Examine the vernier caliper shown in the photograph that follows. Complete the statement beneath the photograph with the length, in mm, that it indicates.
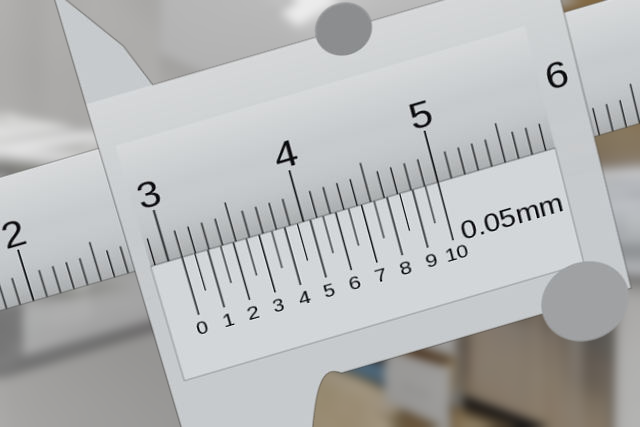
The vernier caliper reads 31.0 mm
